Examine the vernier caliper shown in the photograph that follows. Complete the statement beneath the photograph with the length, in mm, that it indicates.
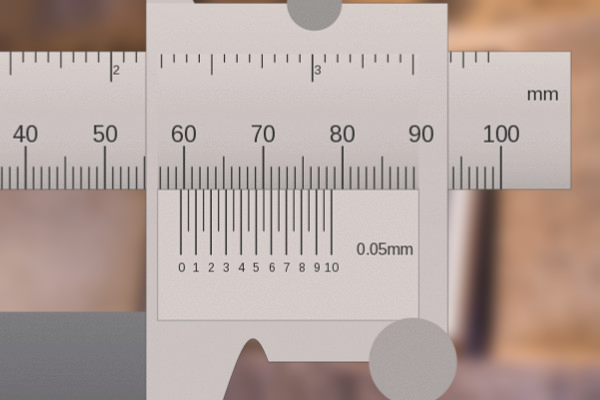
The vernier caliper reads 59.6 mm
